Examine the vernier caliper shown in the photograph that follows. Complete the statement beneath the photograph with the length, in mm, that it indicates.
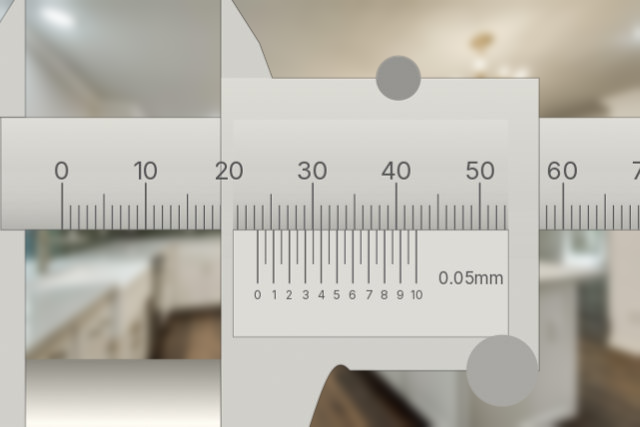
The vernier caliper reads 23.4 mm
